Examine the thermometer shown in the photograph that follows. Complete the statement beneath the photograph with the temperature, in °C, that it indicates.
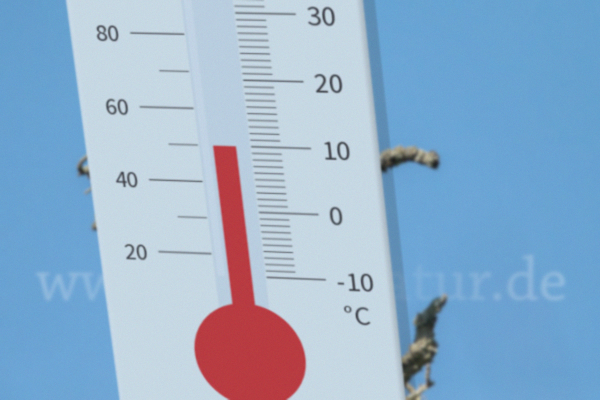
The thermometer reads 10 °C
